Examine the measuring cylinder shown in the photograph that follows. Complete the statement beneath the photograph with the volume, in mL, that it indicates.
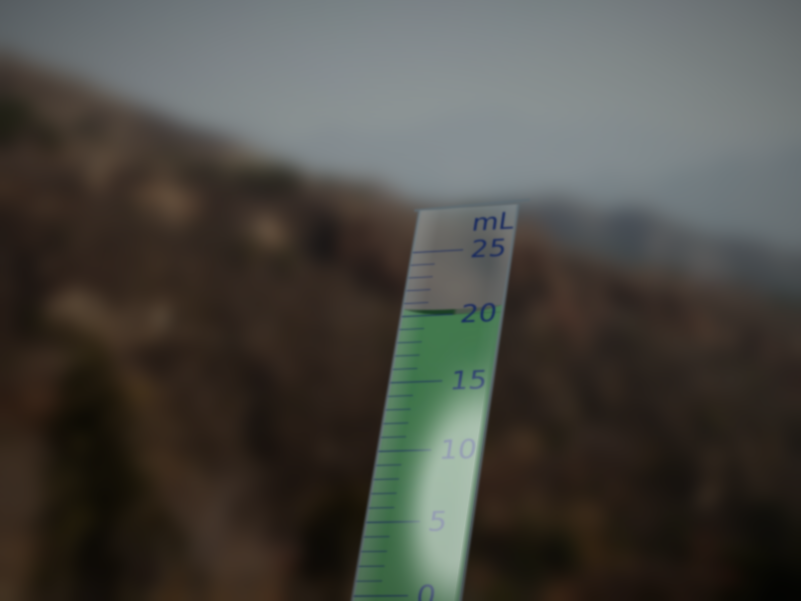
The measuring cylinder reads 20 mL
